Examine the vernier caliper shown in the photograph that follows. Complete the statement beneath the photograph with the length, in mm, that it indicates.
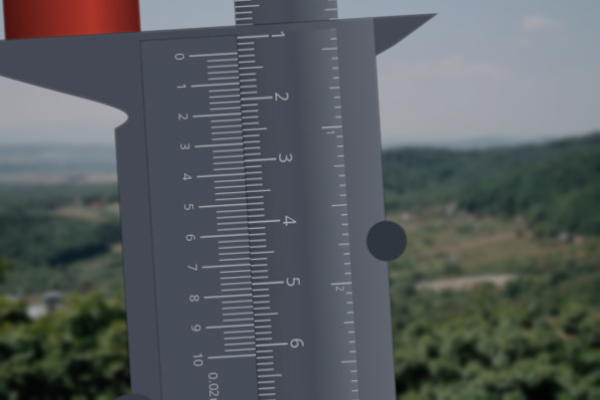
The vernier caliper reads 12.5 mm
